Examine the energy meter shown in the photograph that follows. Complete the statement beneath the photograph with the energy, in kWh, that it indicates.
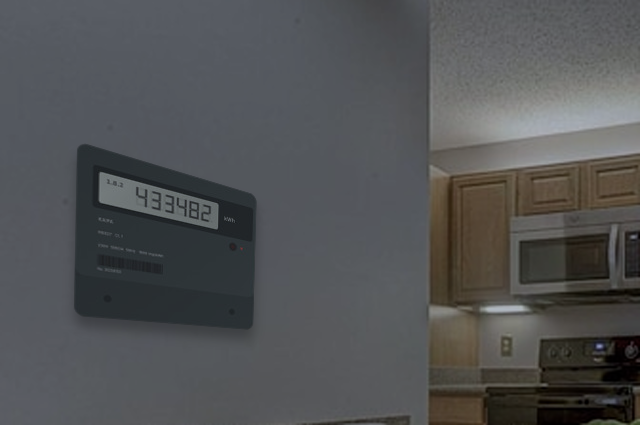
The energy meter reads 433482 kWh
